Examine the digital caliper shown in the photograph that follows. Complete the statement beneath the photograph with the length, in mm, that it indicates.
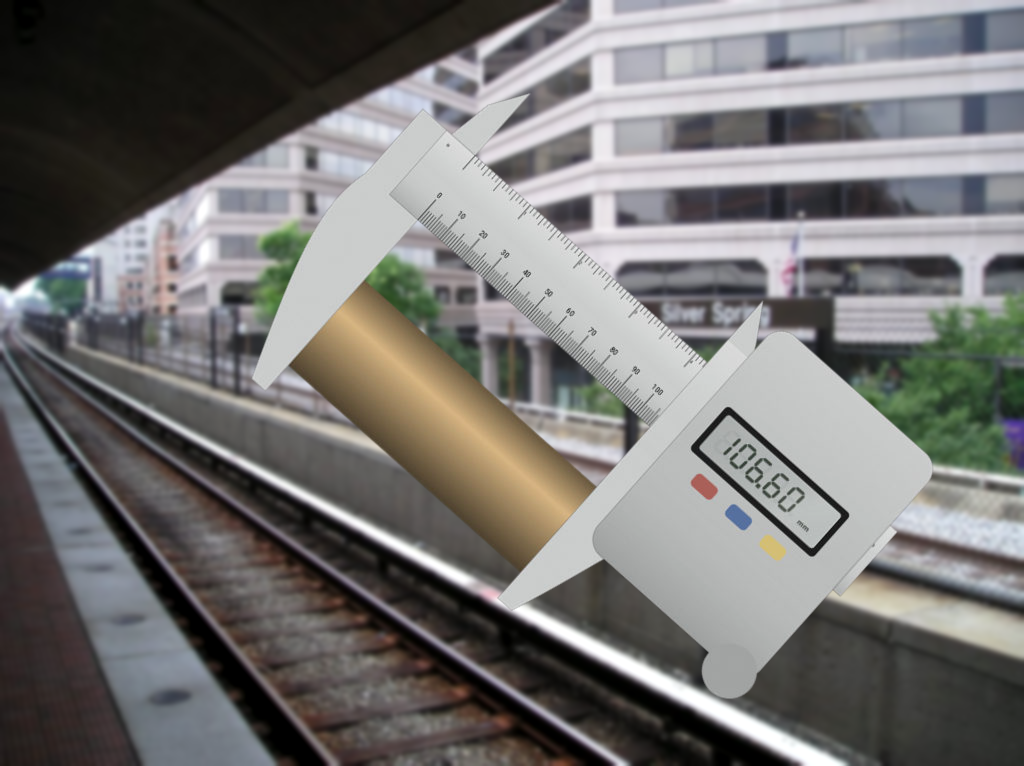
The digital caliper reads 106.60 mm
